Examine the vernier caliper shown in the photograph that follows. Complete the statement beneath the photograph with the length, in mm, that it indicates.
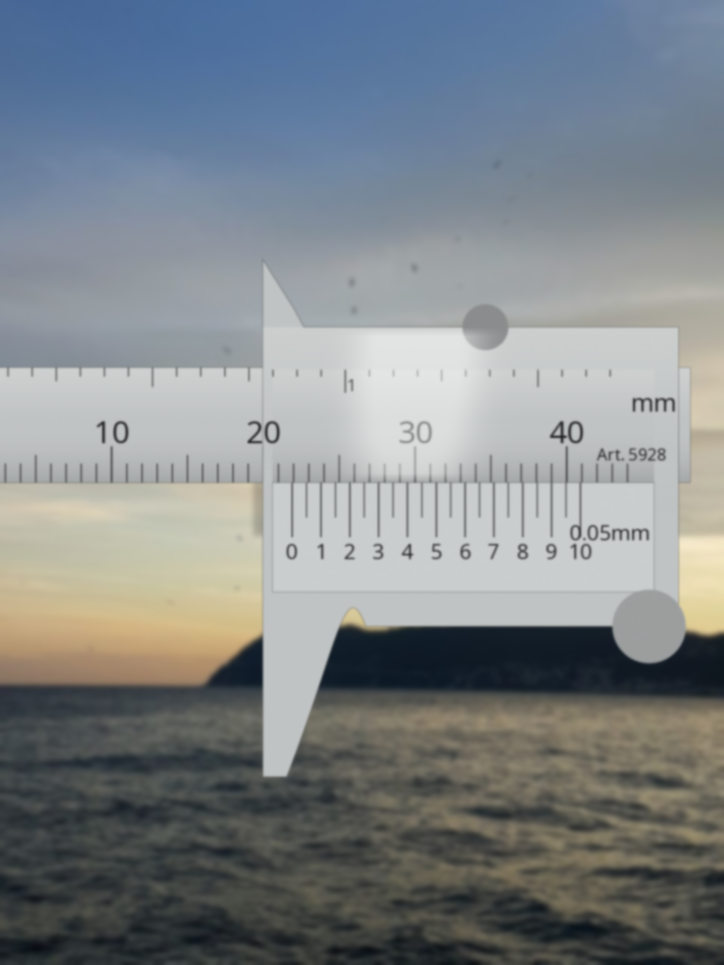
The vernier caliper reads 21.9 mm
